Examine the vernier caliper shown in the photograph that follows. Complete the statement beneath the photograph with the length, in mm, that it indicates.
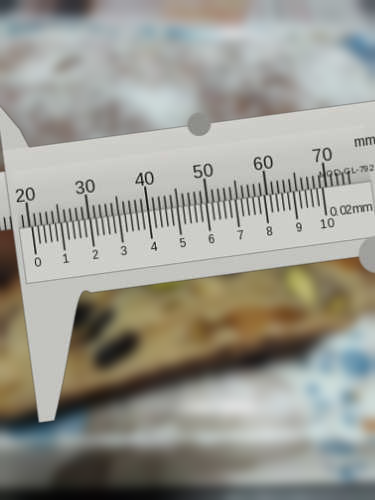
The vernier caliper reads 20.4 mm
